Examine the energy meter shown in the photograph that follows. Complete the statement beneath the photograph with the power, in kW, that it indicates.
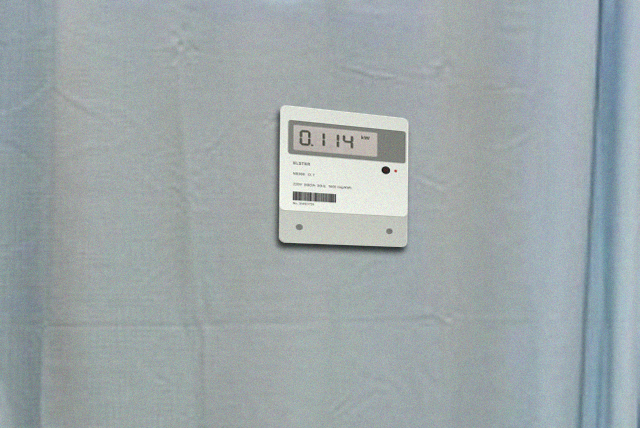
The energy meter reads 0.114 kW
